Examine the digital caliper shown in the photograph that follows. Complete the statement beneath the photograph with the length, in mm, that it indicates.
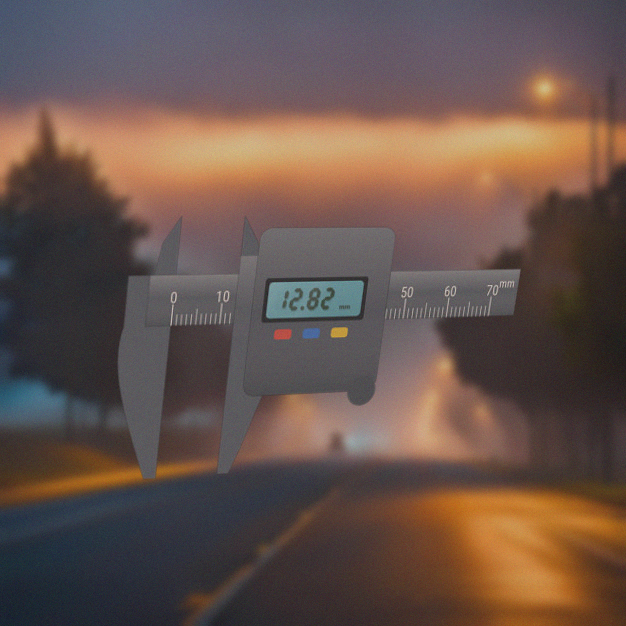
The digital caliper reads 12.82 mm
